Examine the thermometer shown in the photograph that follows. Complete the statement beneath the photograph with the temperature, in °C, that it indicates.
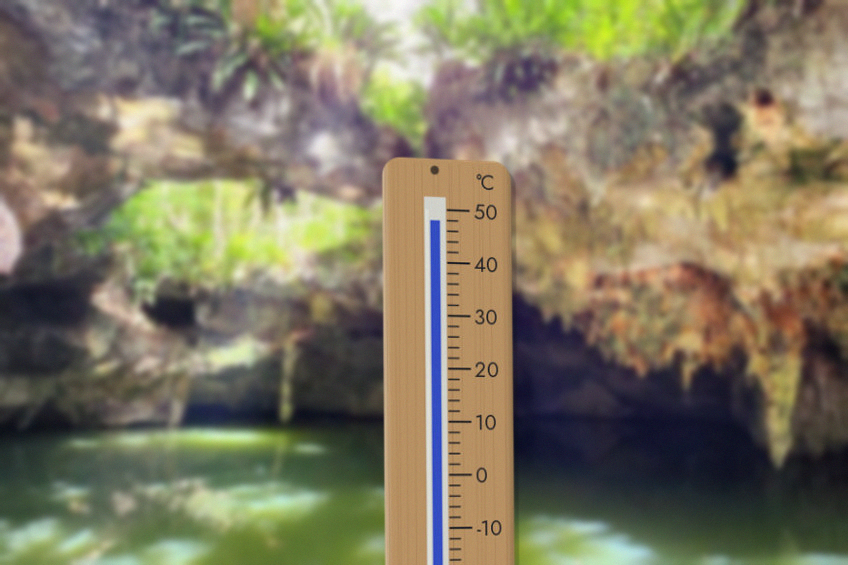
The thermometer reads 48 °C
